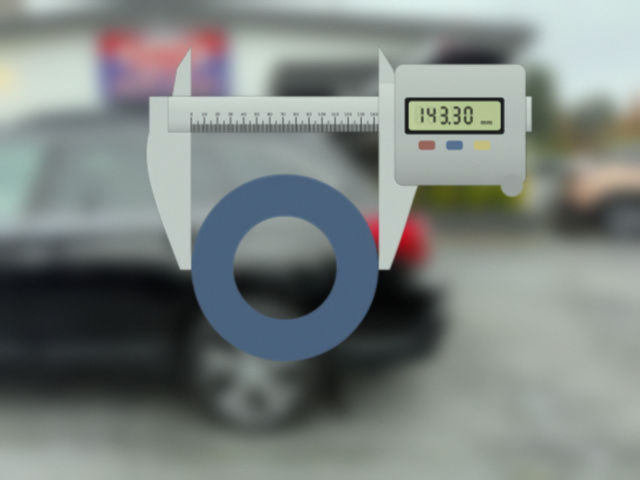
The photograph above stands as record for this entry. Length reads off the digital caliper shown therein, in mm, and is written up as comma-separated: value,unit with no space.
143.30,mm
